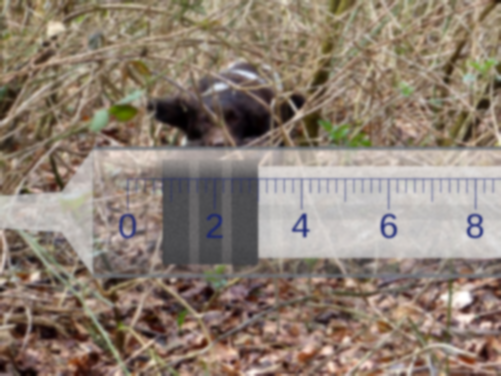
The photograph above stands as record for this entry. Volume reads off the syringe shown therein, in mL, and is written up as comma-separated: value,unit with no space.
0.8,mL
